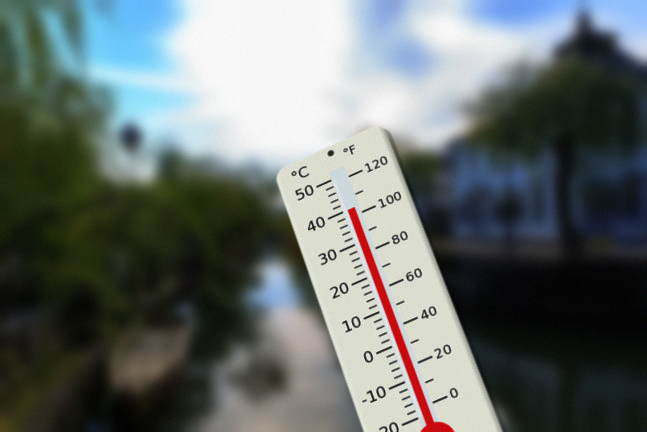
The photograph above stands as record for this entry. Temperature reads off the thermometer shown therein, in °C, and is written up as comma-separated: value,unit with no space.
40,°C
